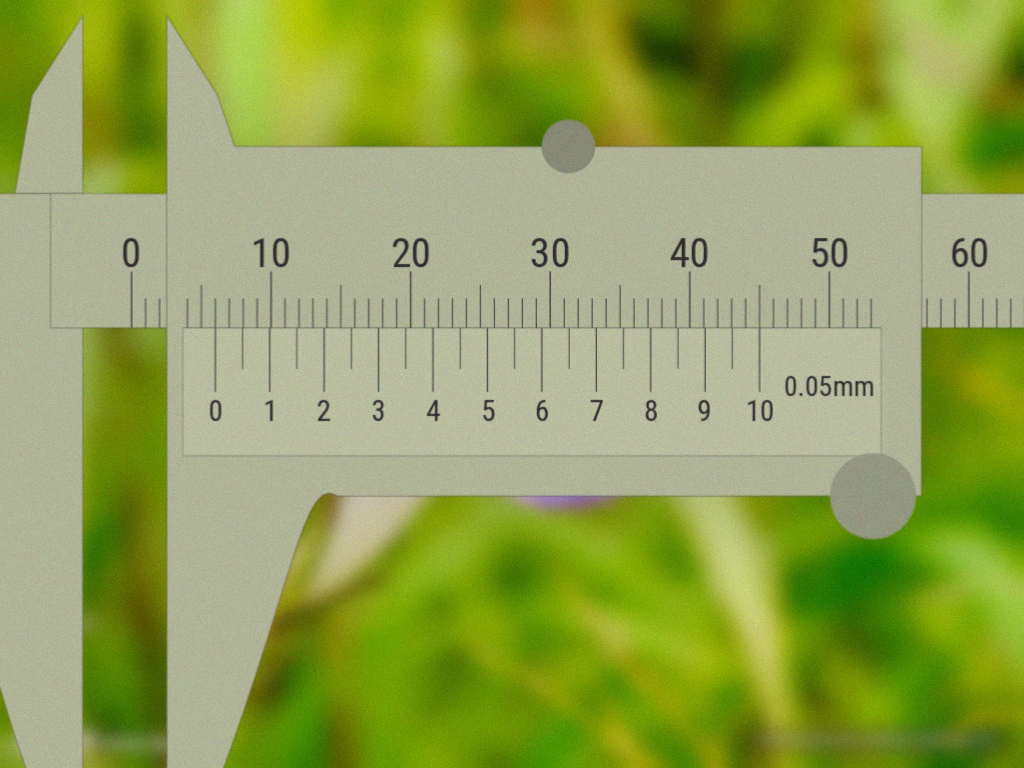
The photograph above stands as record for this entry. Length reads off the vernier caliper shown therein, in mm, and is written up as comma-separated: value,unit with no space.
6.0,mm
